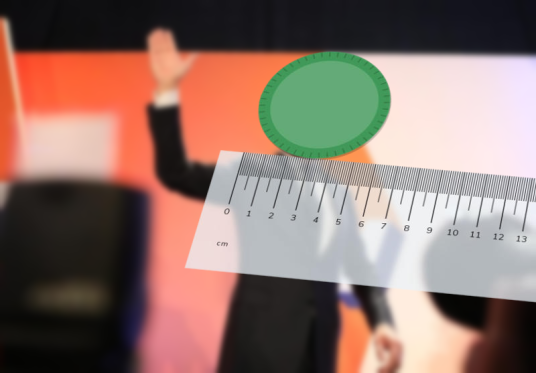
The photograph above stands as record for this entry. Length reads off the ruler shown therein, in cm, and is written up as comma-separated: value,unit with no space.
6,cm
